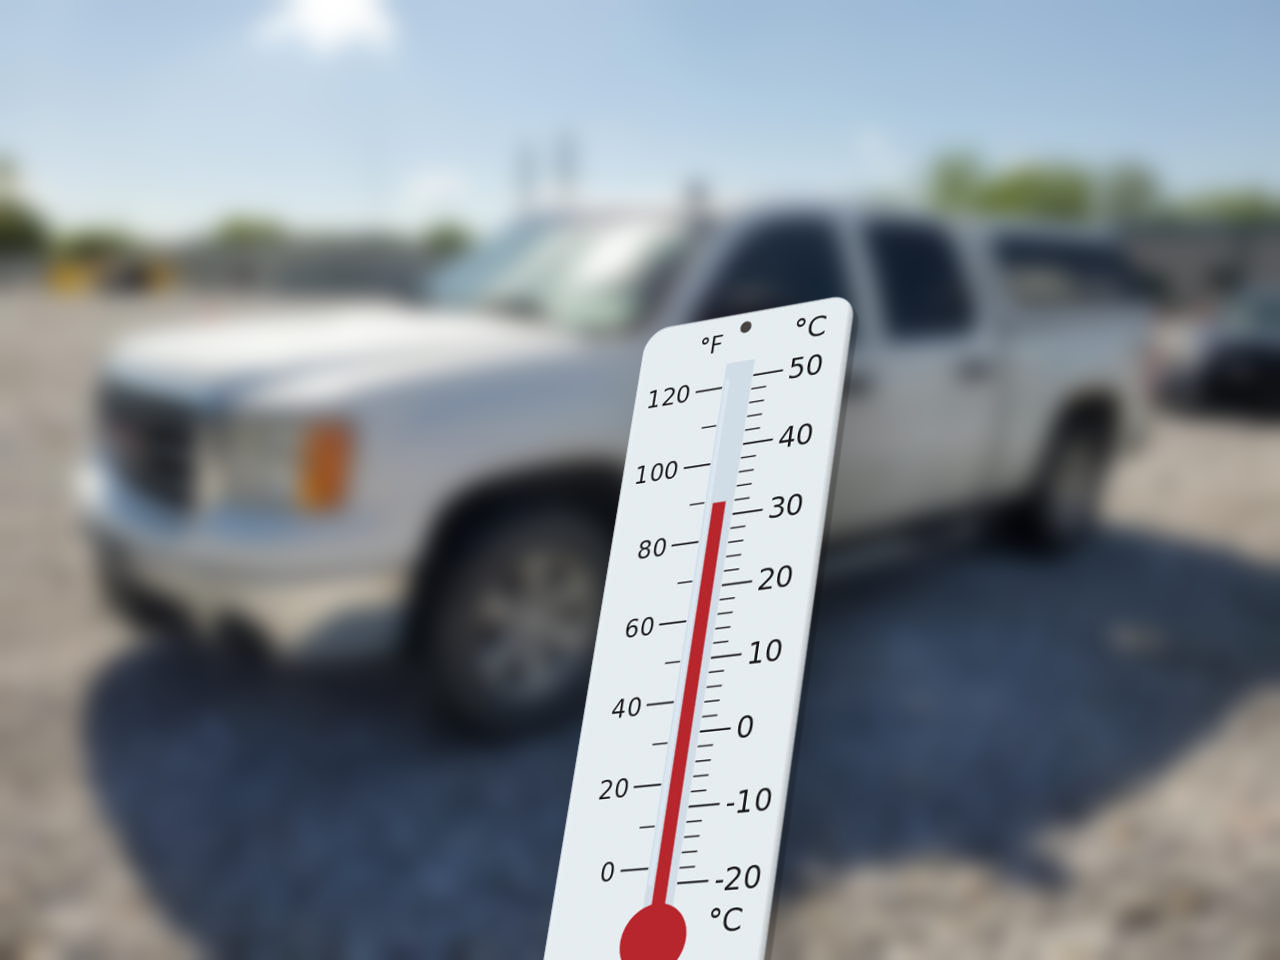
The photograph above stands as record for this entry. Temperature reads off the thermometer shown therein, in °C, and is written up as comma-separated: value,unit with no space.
32,°C
